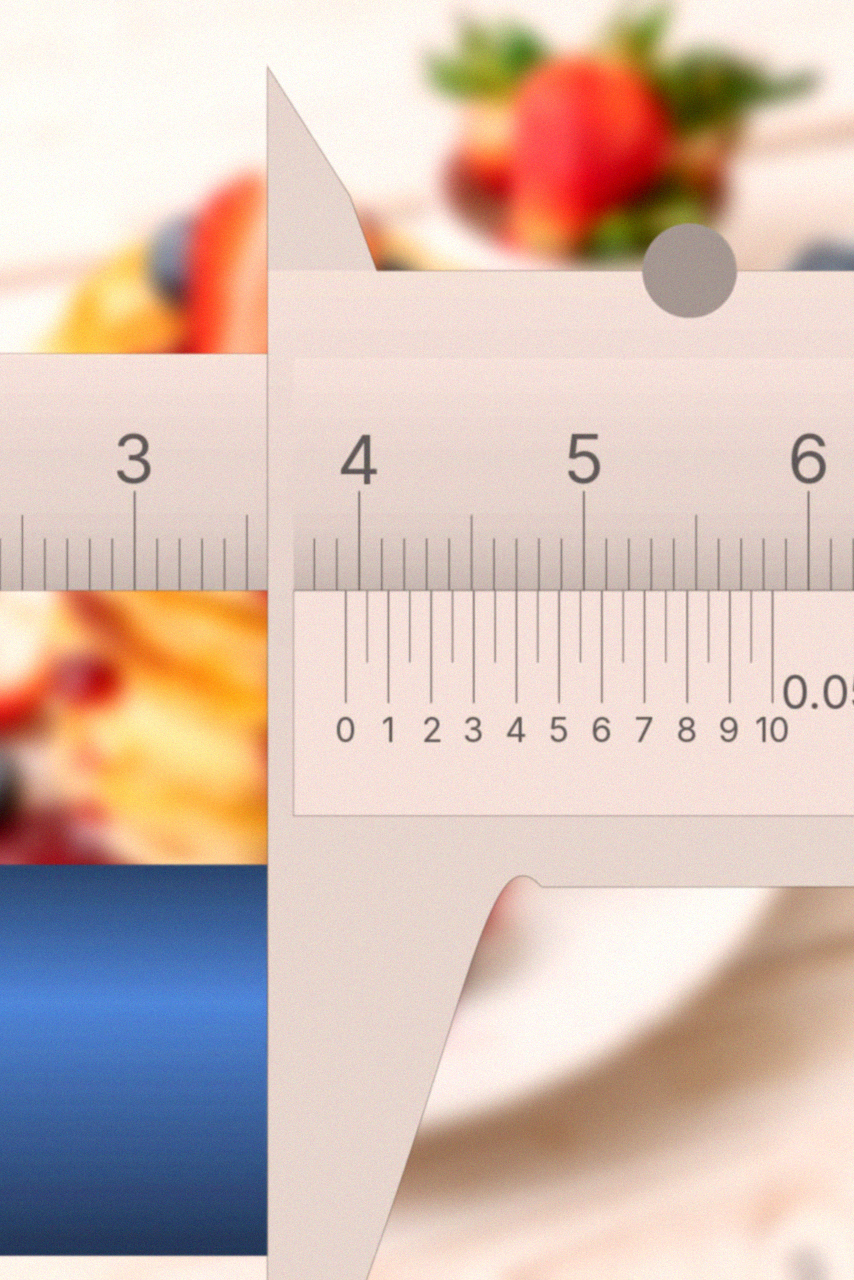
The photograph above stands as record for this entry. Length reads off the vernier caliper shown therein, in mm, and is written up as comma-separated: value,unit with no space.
39.4,mm
